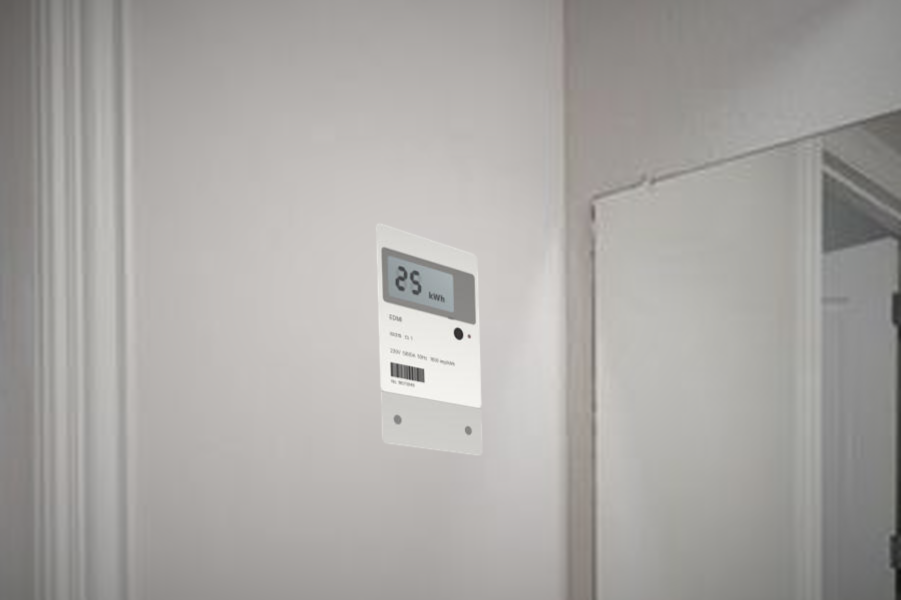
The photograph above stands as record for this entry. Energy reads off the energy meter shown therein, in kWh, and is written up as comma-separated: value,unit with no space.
25,kWh
